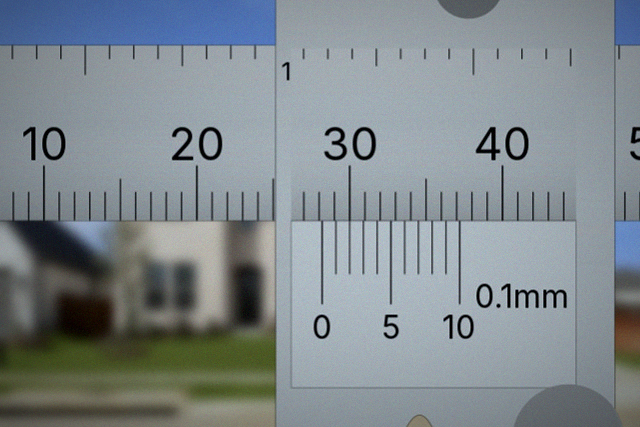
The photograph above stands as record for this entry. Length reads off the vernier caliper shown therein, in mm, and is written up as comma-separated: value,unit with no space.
28.2,mm
